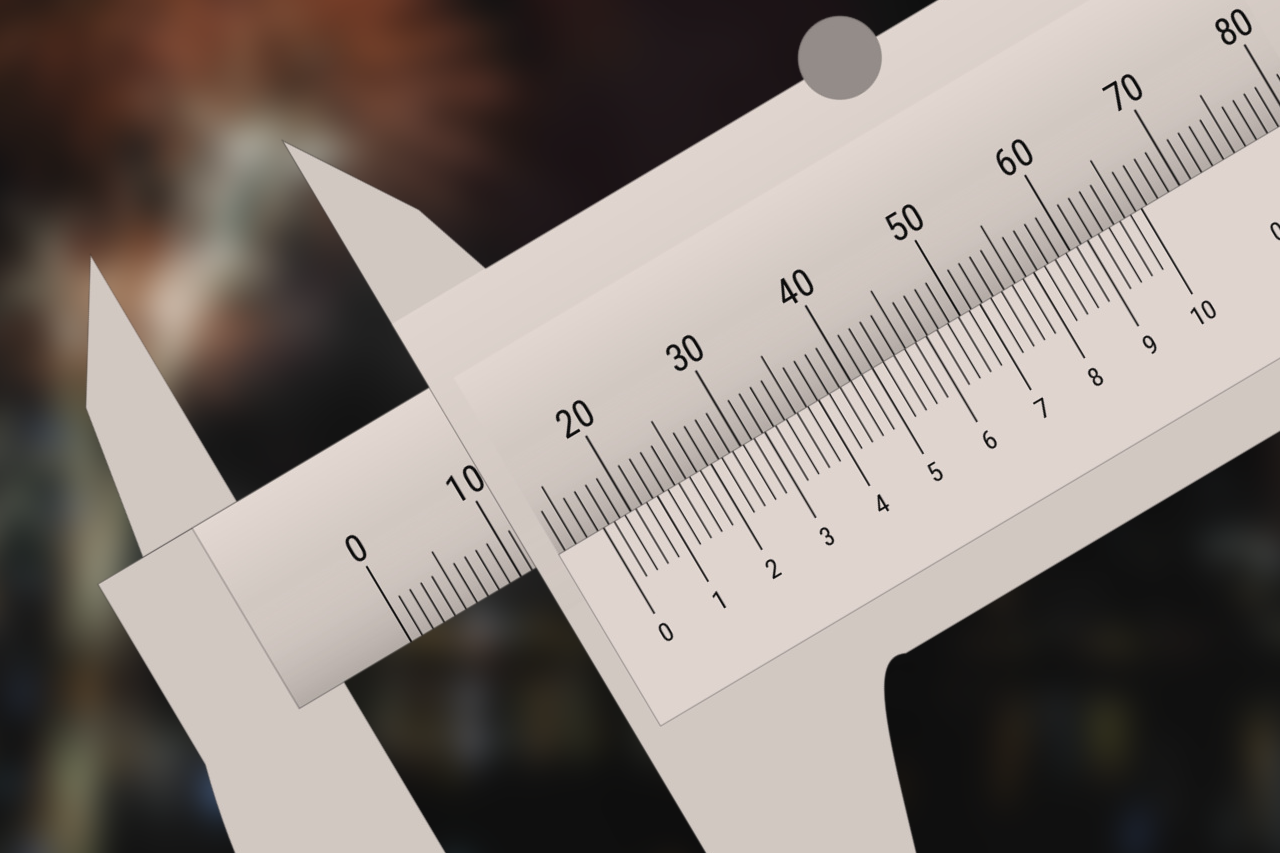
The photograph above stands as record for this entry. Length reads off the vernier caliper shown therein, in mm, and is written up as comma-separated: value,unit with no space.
17.5,mm
